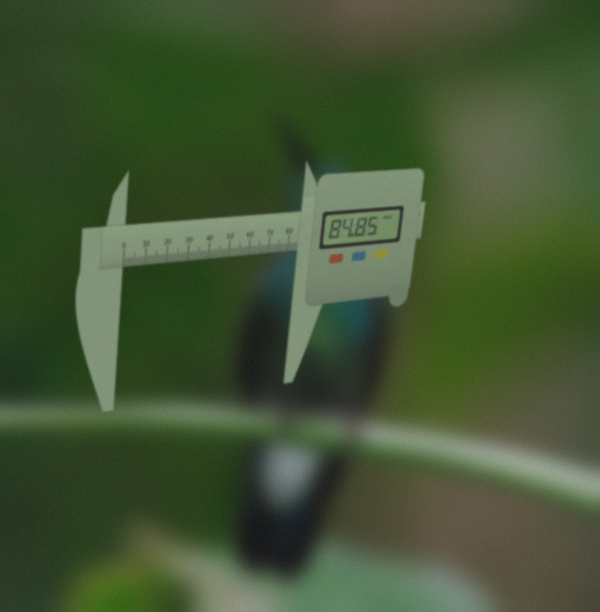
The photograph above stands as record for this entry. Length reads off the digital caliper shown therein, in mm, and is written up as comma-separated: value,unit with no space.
84.85,mm
